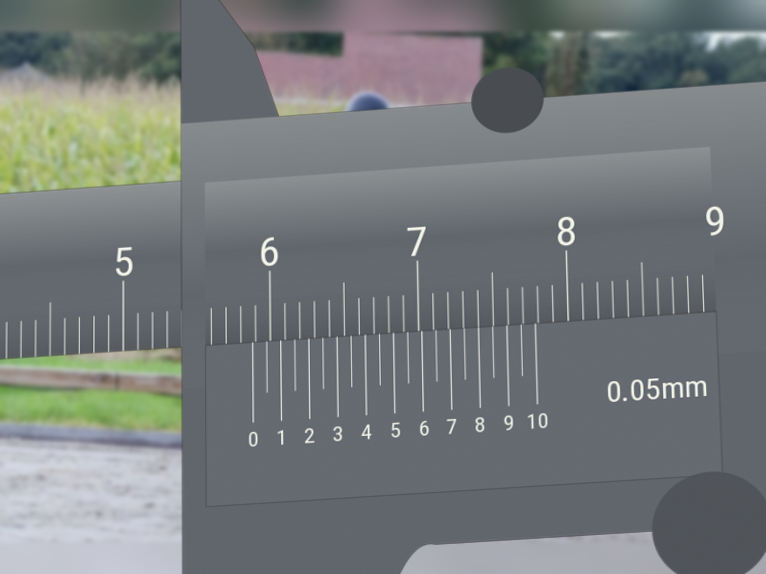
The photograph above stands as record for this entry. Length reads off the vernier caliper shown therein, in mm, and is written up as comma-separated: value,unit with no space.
58.8,mm
